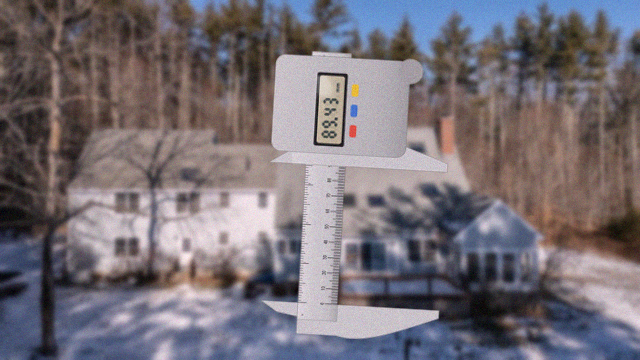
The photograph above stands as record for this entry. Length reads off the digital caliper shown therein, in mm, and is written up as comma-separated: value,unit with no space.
89.43,mm
